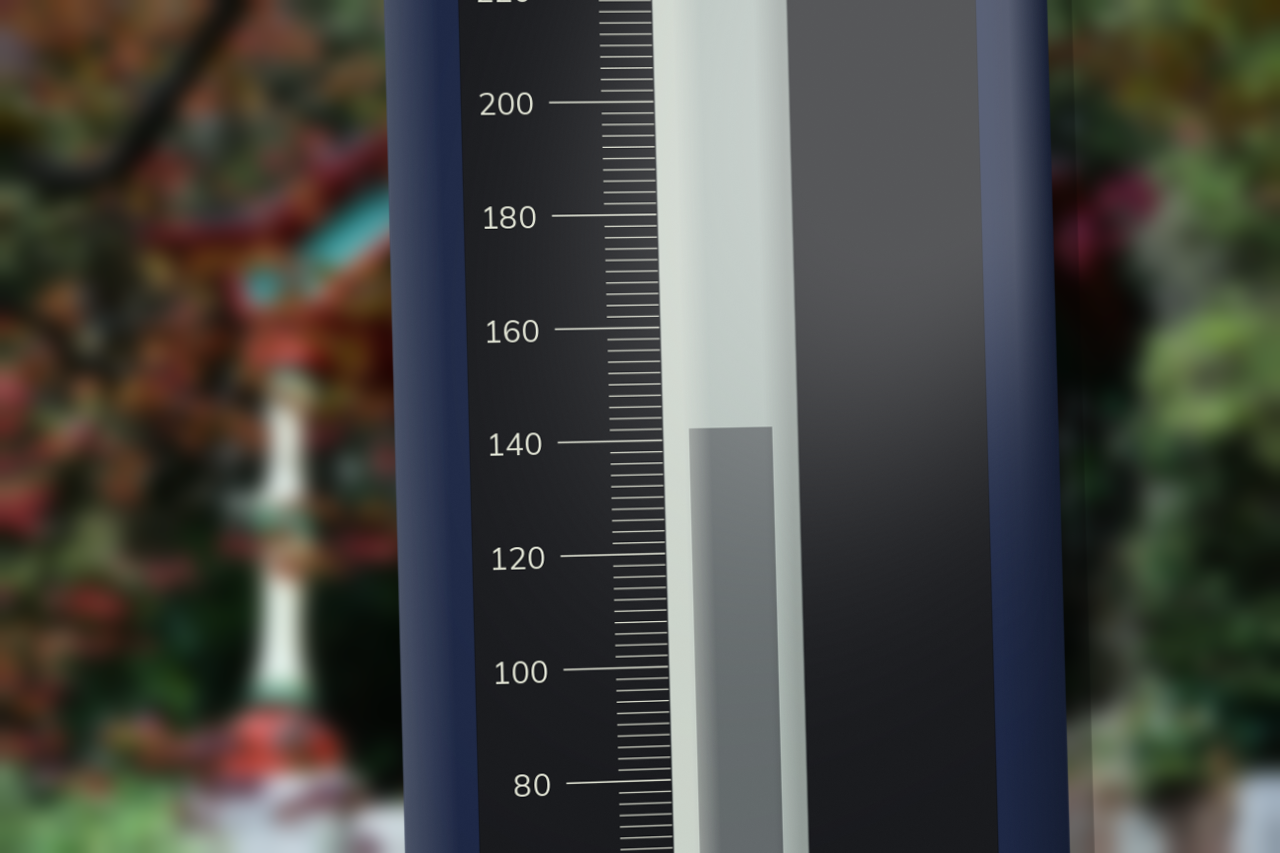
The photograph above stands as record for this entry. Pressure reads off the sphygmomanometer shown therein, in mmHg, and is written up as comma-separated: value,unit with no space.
142,mmHg
